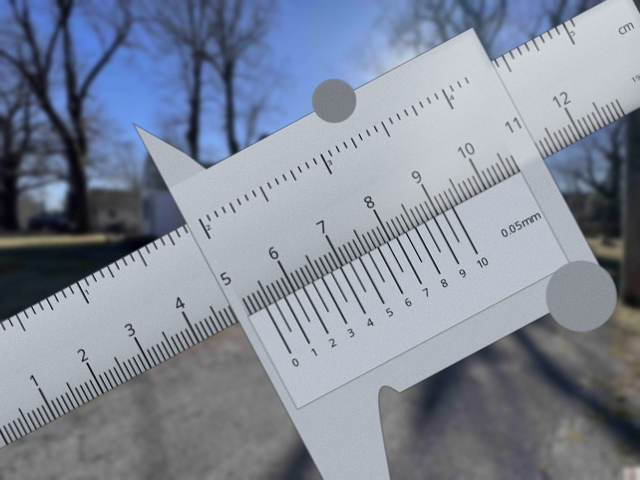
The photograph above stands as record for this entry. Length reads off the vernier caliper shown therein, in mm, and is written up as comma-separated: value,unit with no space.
54.0,mm
